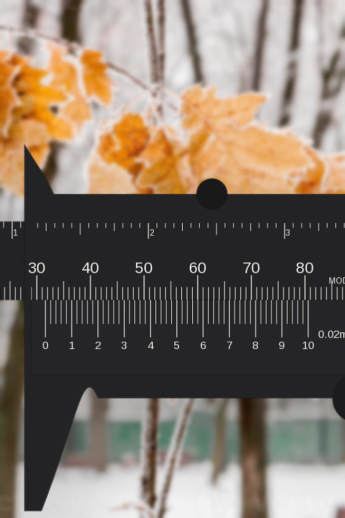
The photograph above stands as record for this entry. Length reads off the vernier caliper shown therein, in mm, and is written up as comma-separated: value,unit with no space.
31.6,mm
